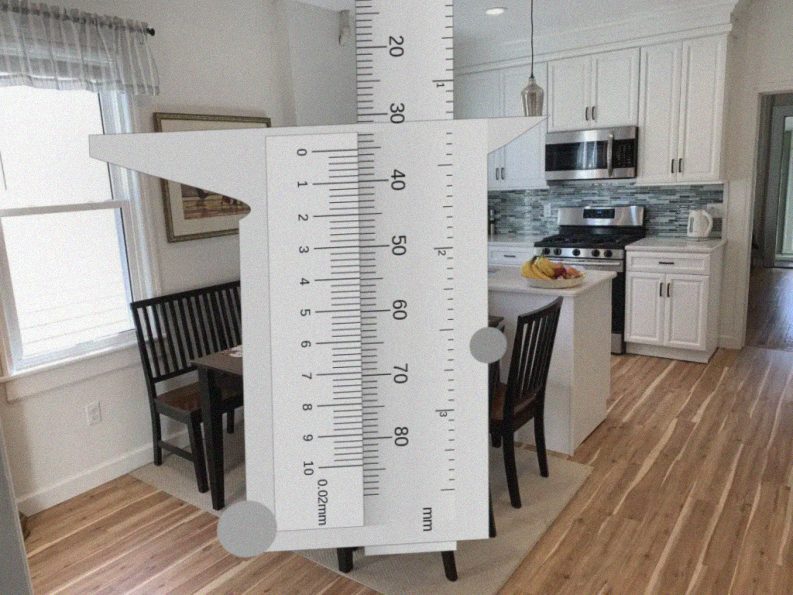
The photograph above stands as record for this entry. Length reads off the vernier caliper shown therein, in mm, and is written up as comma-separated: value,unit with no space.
35.2,mm
